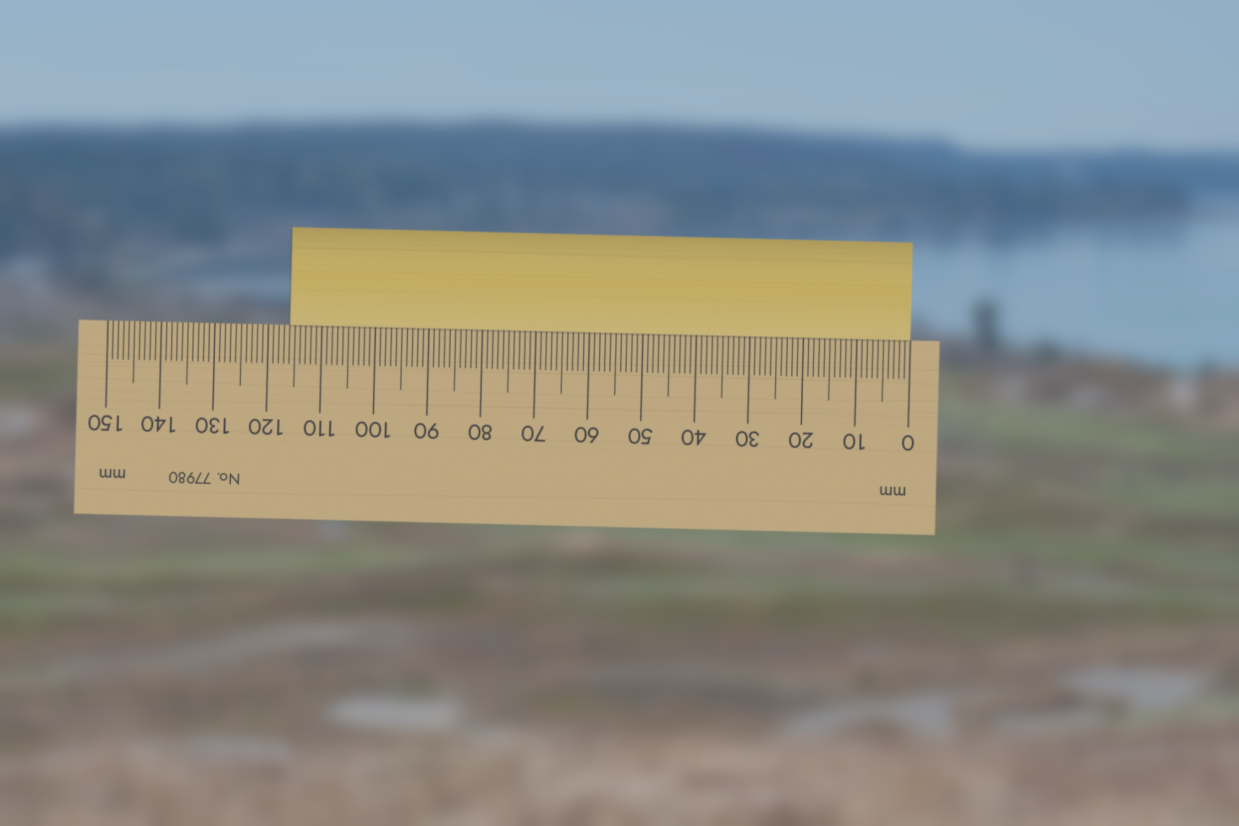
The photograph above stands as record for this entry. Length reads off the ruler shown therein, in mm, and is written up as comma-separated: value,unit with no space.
116,mm
